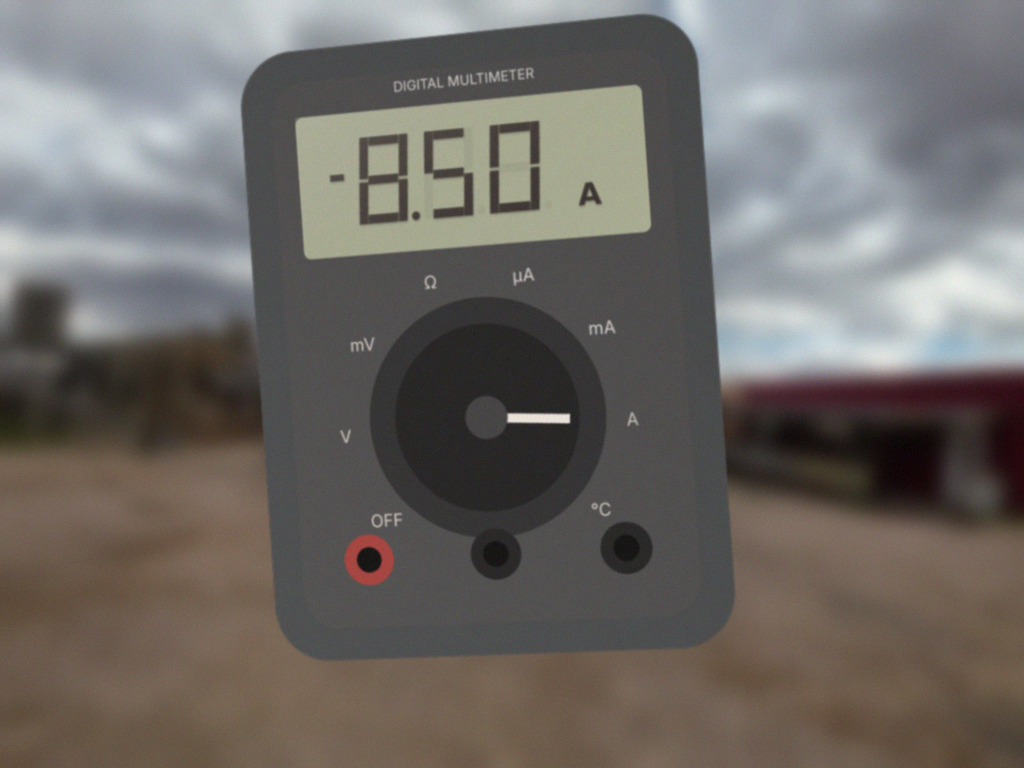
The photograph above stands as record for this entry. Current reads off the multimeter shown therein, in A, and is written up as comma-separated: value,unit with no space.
-8.50,A
